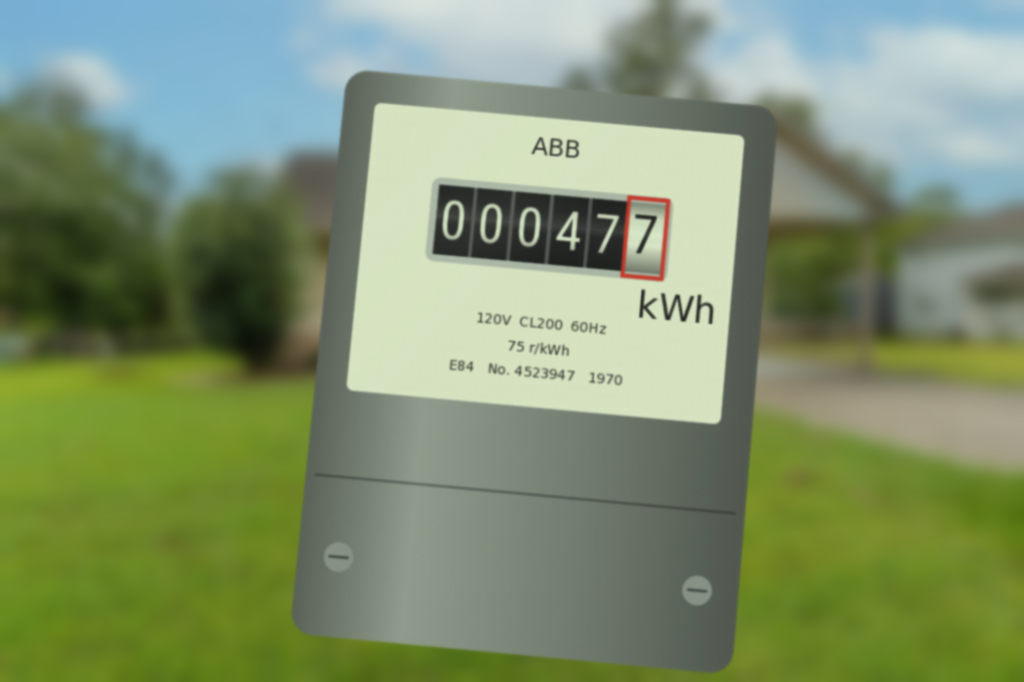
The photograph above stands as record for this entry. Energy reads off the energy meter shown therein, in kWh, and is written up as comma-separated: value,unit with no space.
47.7,kWh
